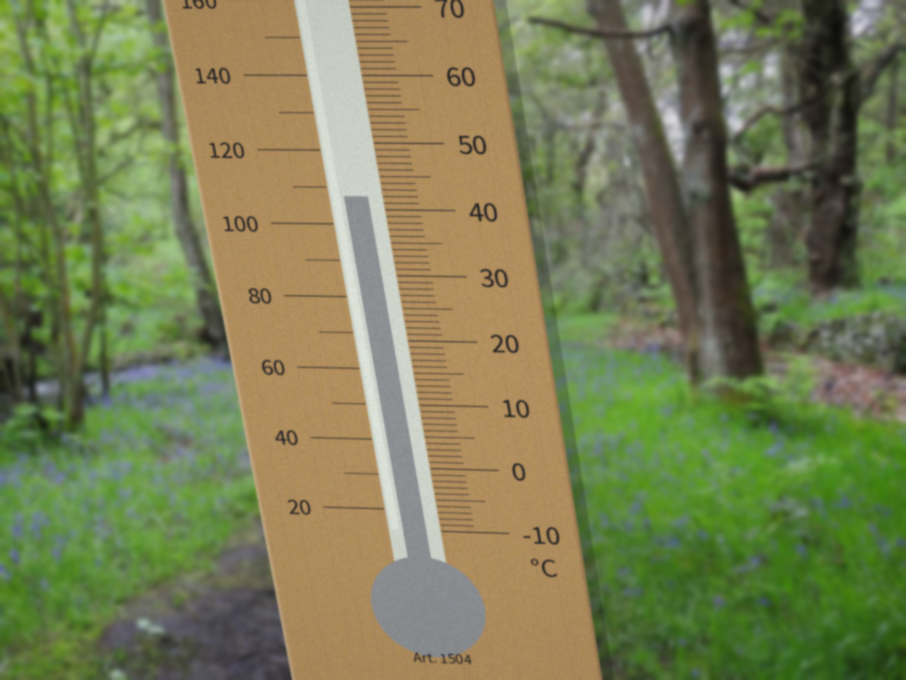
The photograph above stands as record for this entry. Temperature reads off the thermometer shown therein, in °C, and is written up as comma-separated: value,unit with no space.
42,°C
